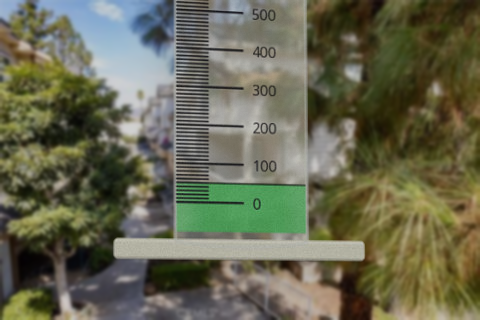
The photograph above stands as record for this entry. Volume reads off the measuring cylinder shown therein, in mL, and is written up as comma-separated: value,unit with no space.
50,mL
